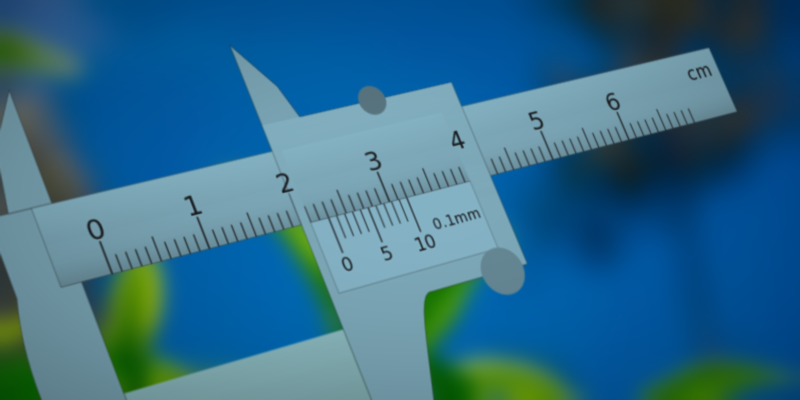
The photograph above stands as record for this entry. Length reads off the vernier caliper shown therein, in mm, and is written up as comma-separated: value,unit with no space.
23.0,mm
